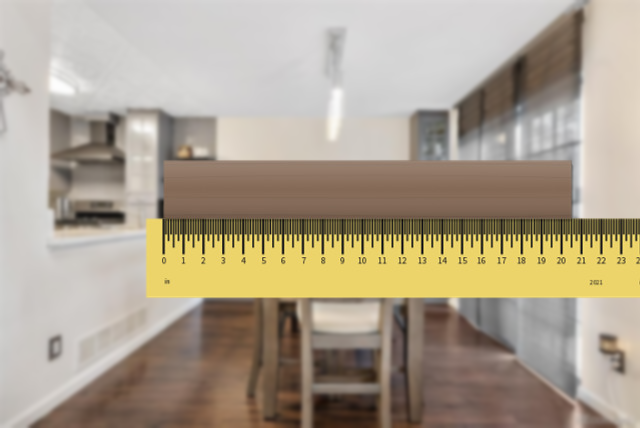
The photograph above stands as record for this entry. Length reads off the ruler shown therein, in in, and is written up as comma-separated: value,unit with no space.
20.5,in
